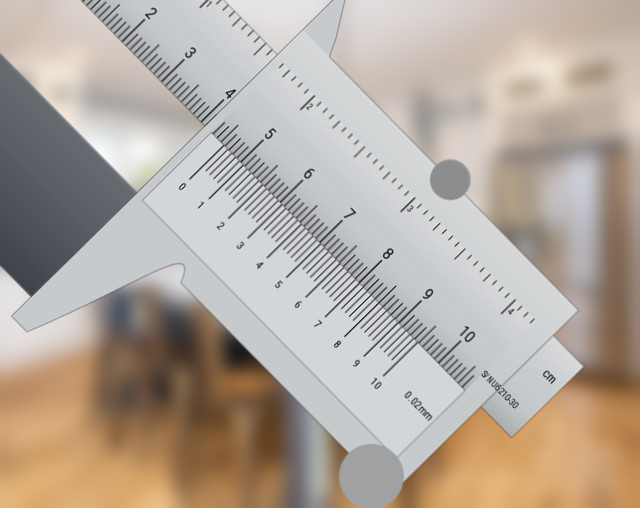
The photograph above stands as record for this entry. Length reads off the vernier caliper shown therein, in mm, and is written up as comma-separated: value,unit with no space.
45.8,mm
